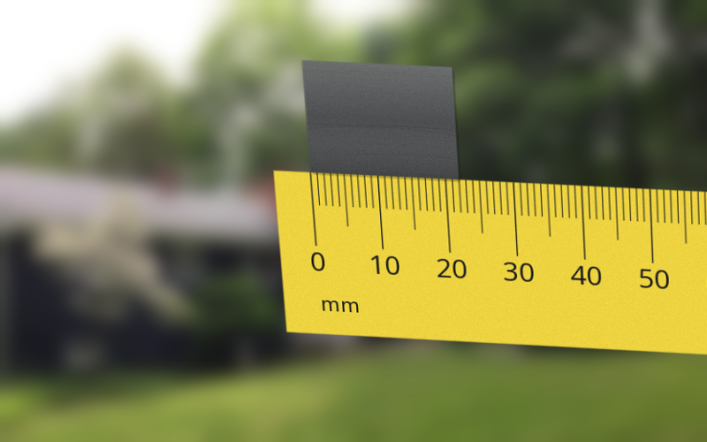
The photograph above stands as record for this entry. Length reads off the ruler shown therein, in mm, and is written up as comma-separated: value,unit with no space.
22,mm
